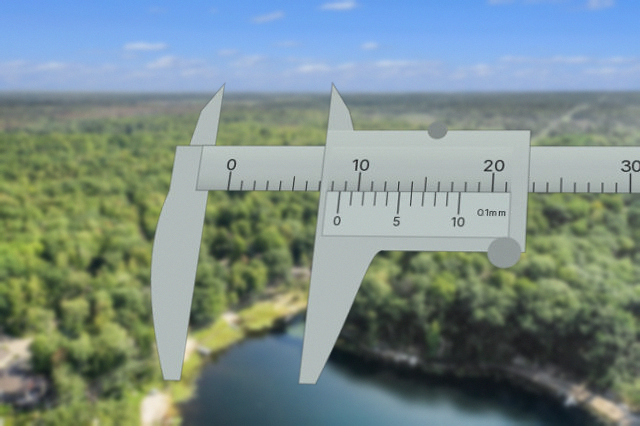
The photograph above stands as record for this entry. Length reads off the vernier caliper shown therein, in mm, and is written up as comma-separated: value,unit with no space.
8.6,mm
